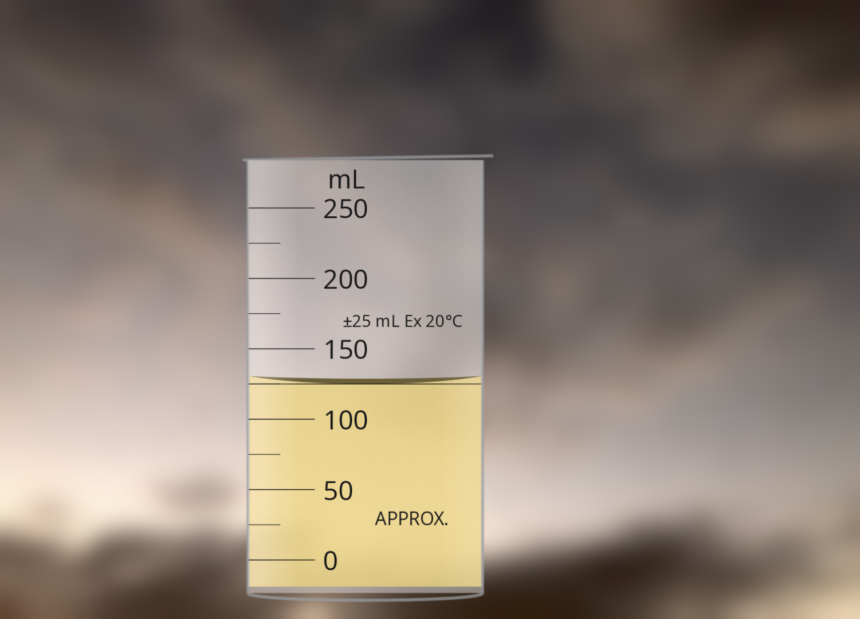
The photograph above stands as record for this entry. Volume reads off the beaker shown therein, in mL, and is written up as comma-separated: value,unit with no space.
125,mL
